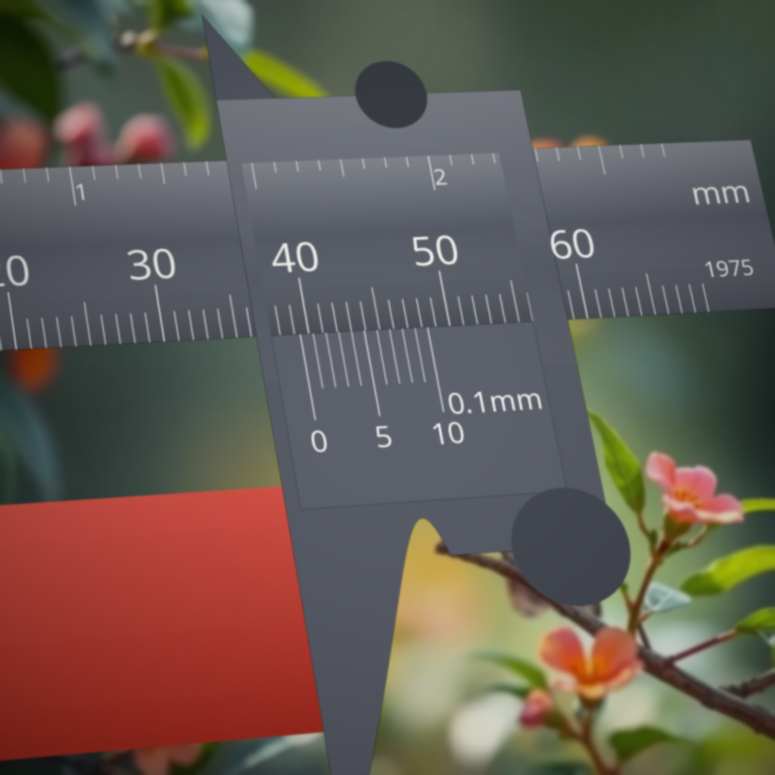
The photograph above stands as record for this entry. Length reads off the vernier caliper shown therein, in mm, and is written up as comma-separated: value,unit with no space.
39.4,mm
